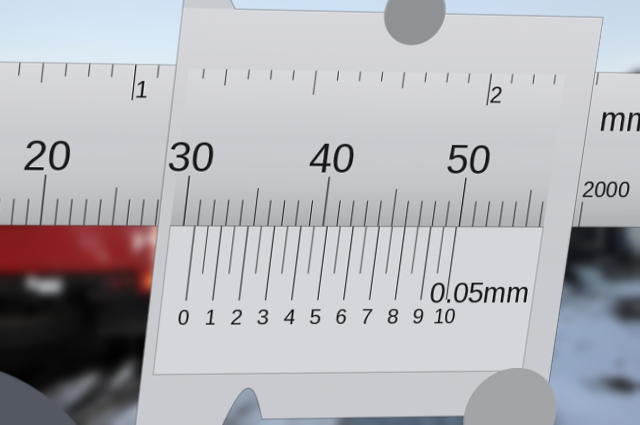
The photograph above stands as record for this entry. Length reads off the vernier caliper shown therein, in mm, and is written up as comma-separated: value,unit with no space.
30.8,mm
